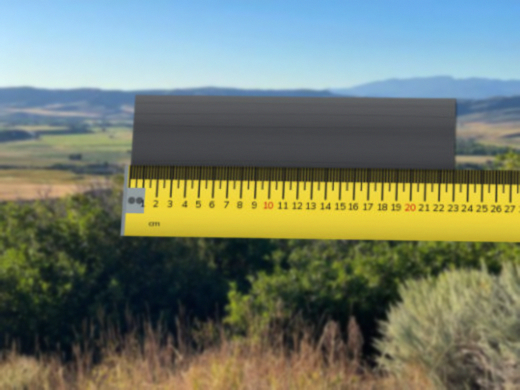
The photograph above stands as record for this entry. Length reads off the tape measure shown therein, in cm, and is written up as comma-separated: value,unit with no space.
23,cm
